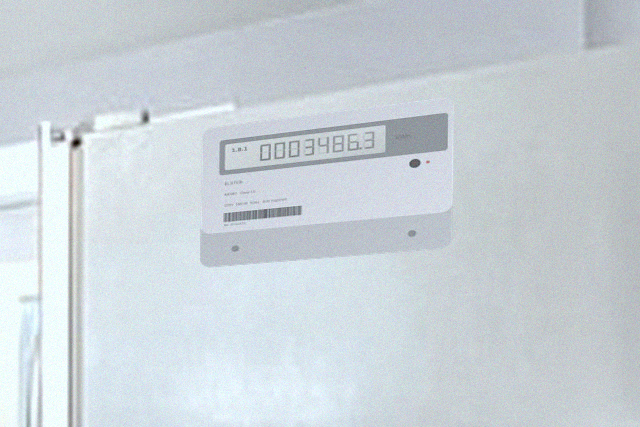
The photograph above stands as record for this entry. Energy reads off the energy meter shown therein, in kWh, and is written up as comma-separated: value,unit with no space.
3486.3,kWh
